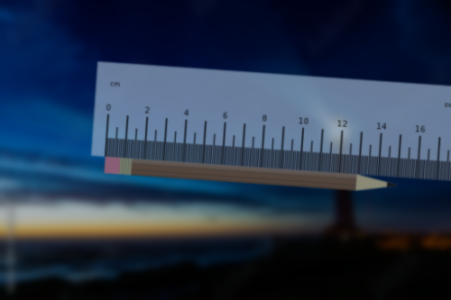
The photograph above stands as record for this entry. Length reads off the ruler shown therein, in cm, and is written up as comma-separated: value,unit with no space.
15,cm
